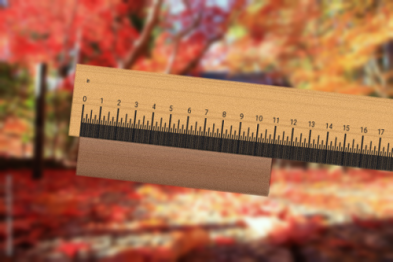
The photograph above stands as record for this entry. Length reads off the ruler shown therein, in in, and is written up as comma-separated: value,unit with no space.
11,in
